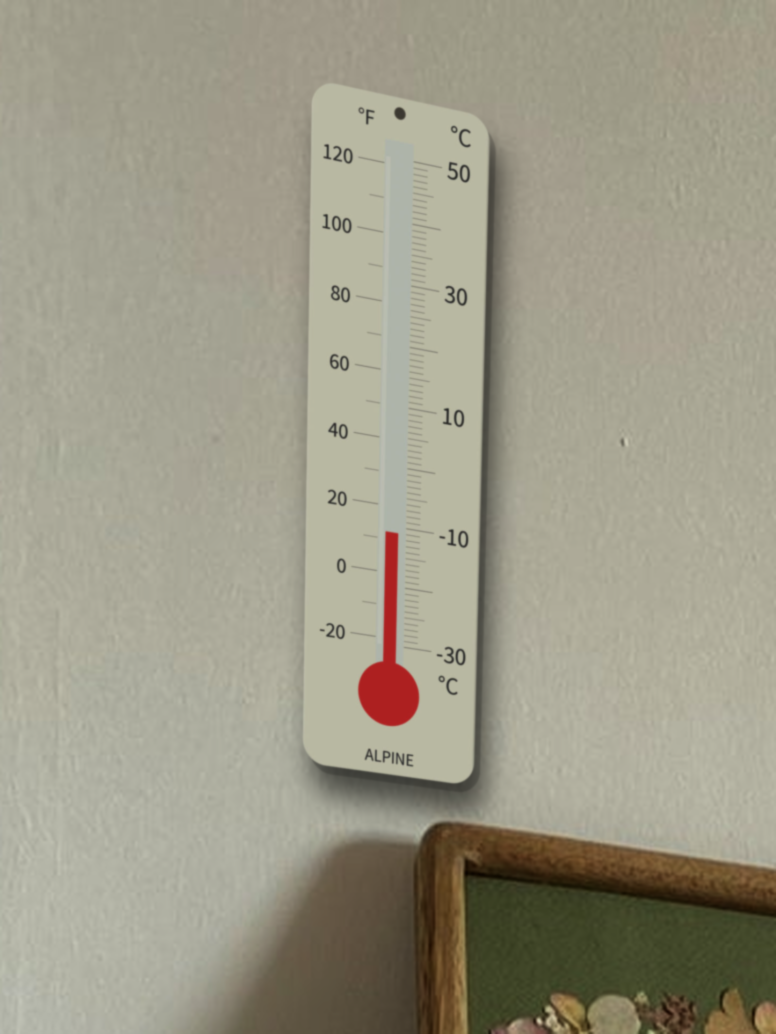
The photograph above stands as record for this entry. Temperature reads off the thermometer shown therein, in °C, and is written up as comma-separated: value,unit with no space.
-11,°C
